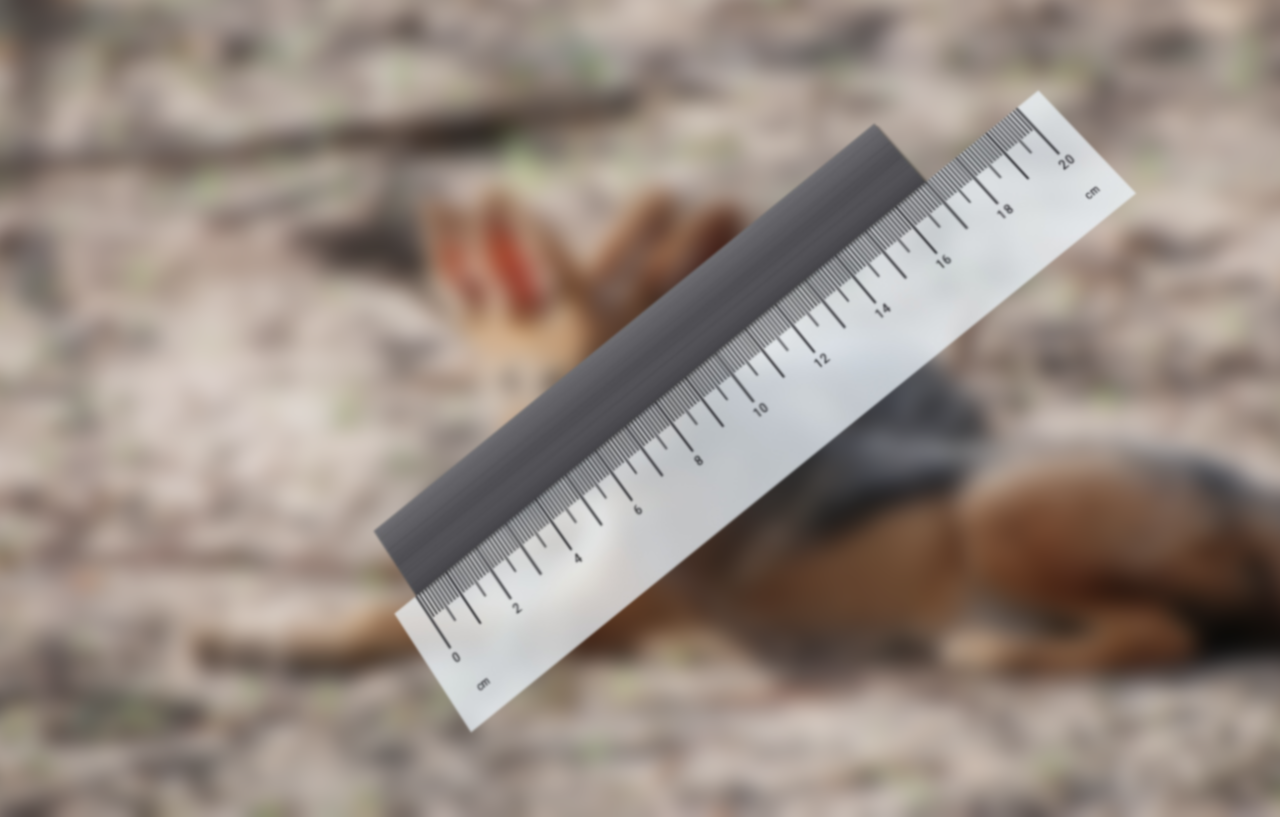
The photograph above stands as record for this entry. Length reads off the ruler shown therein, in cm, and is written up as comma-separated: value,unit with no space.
17,cm
